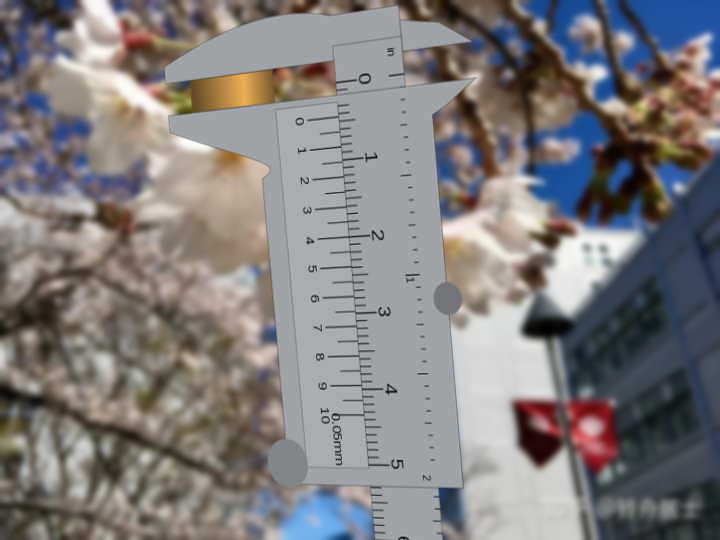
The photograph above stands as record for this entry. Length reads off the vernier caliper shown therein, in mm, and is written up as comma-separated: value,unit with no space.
4.4,mm
